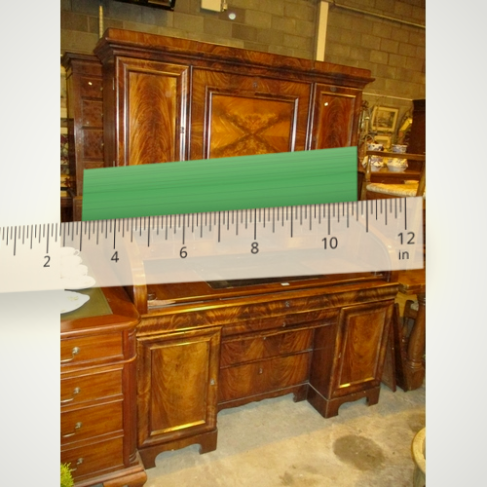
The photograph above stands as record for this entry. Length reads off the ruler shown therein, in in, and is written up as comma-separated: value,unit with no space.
7.75,in
